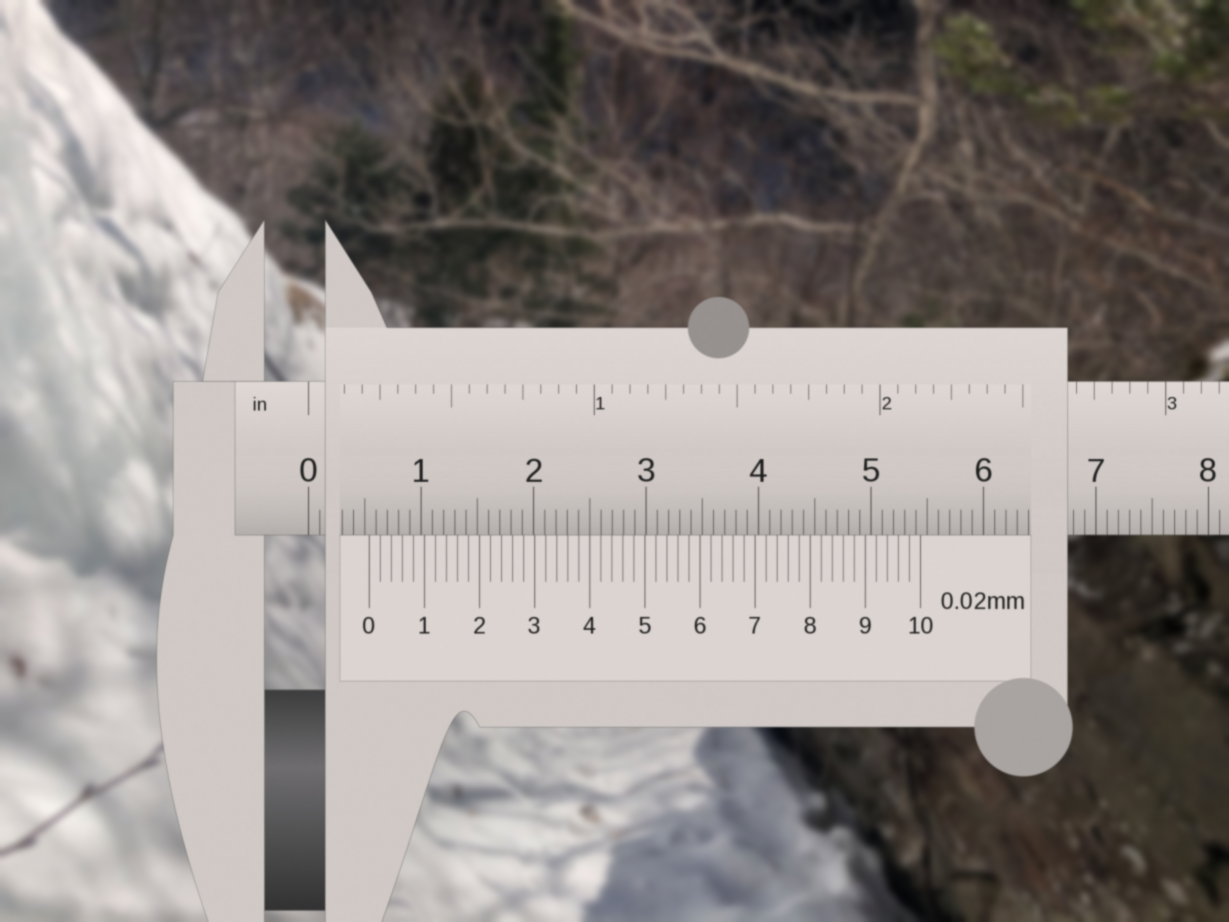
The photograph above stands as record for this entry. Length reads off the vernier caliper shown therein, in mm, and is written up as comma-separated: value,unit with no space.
5.4,mm
